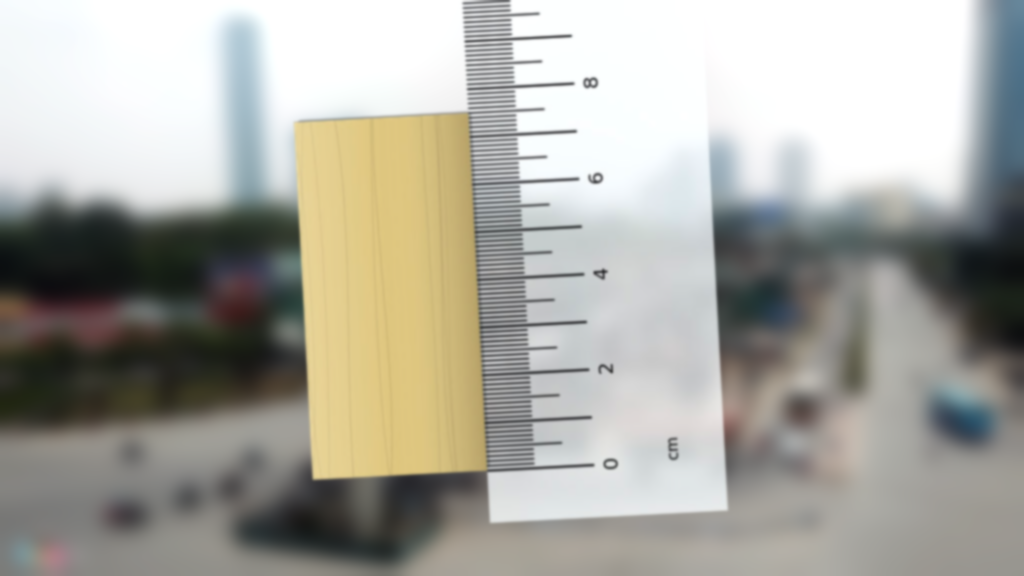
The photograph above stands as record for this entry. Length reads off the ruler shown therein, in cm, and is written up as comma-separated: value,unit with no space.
7.5,cm
